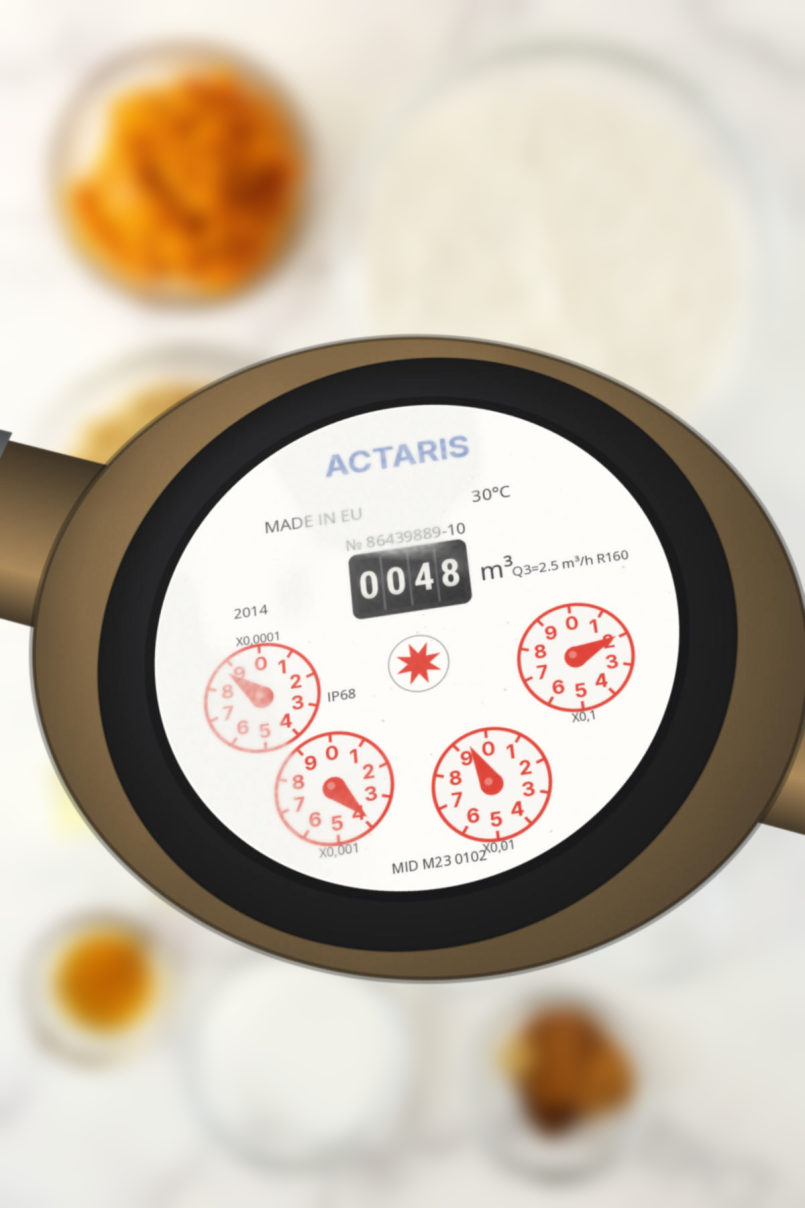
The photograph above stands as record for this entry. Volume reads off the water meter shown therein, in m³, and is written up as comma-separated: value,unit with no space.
48.1938,m³
